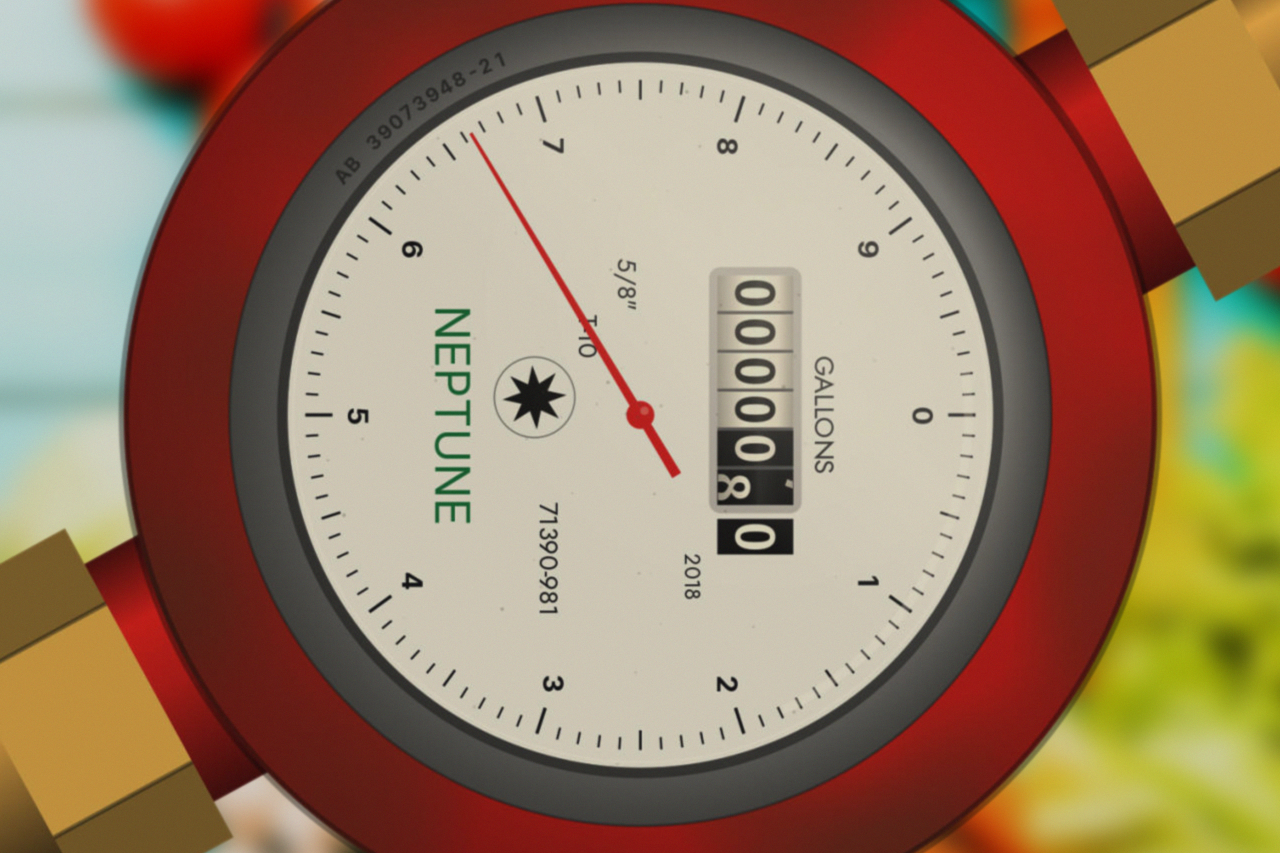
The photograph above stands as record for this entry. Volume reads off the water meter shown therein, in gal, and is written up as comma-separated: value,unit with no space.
76.6,gal
